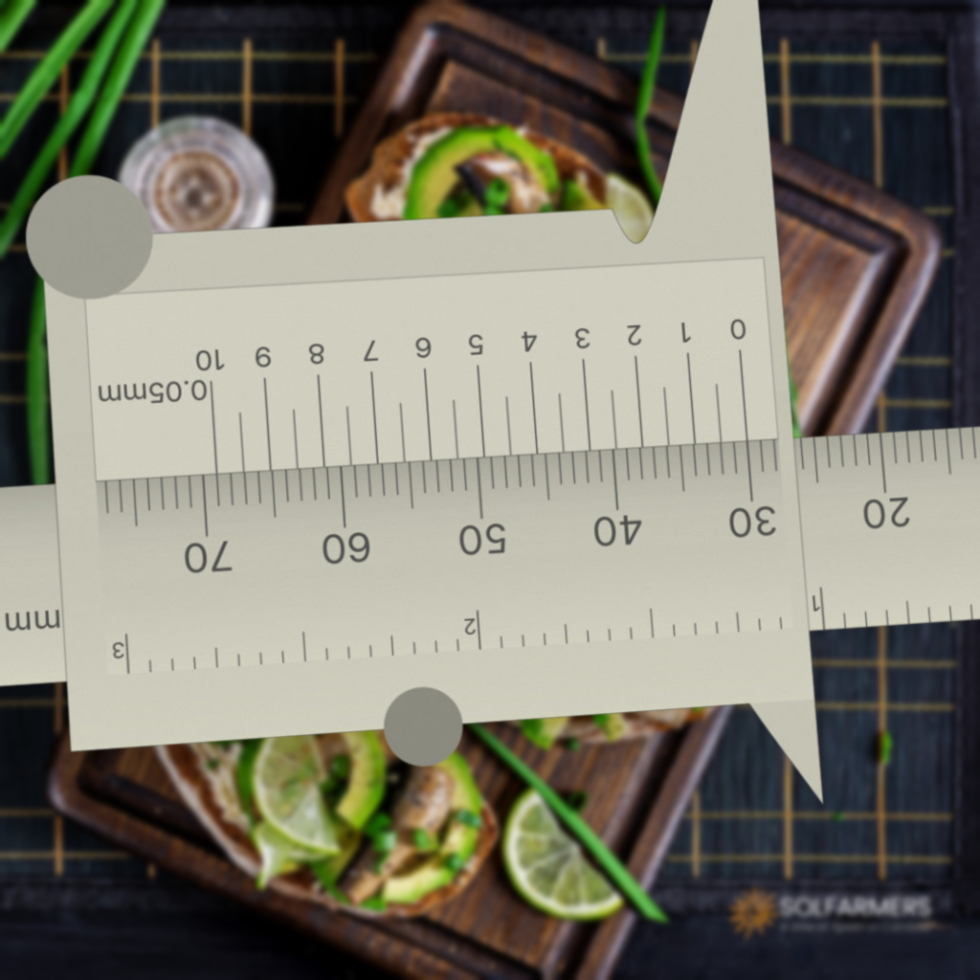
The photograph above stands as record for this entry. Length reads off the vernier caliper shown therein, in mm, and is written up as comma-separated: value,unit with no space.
30.0,mm
